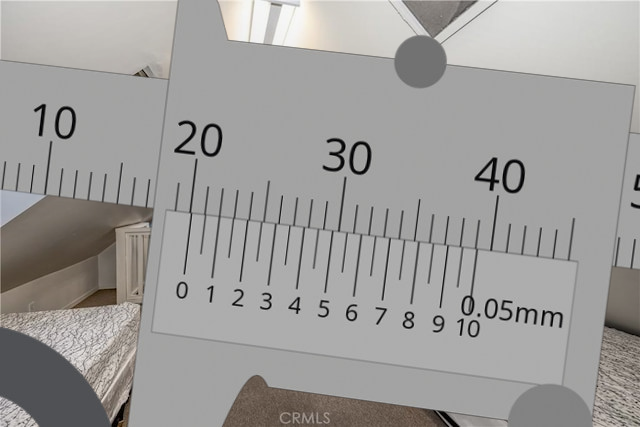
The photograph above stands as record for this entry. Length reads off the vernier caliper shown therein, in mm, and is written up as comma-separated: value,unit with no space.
20.1,mm
